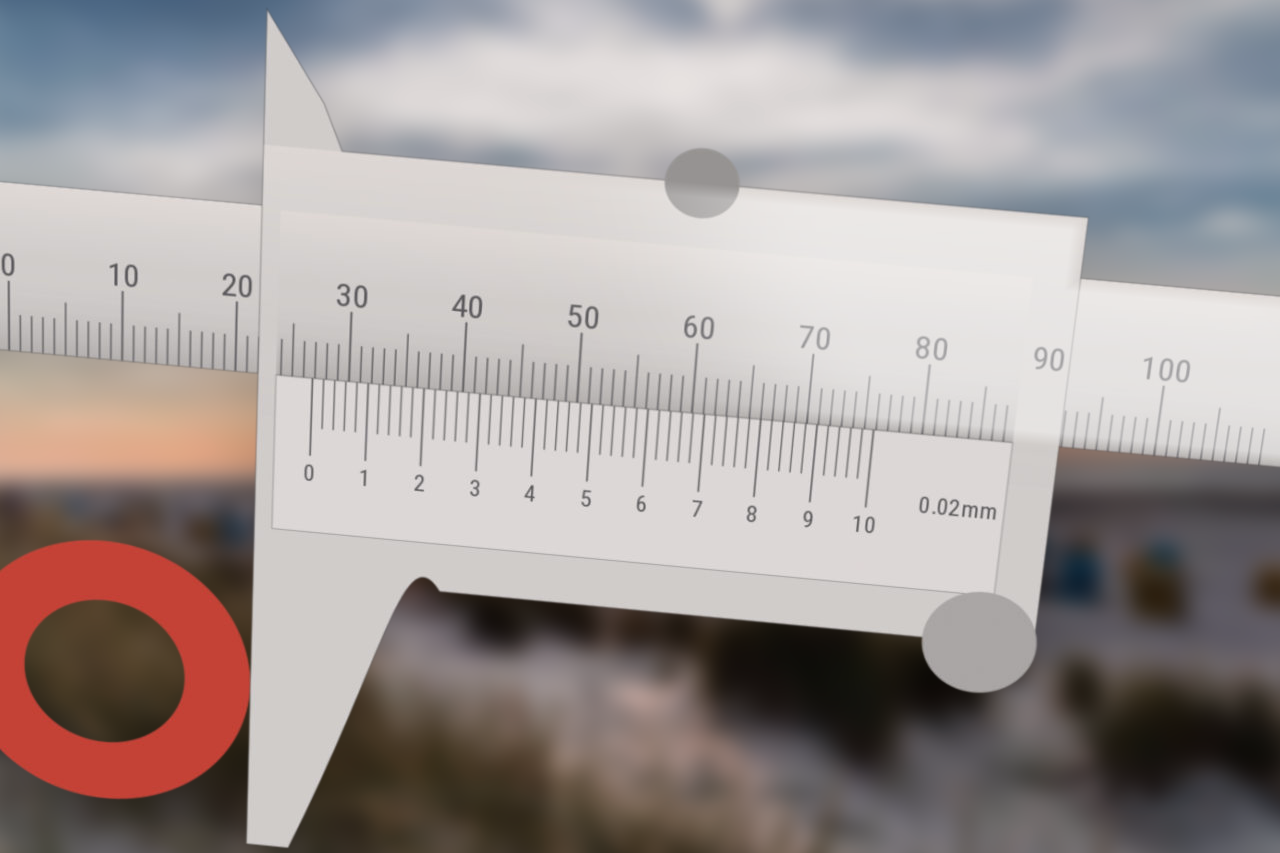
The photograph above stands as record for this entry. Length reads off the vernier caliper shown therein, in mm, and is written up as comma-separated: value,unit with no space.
26.8,mm
